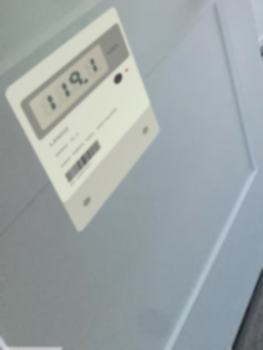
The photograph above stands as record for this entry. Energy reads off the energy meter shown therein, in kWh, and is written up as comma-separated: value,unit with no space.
119.1,kWh
